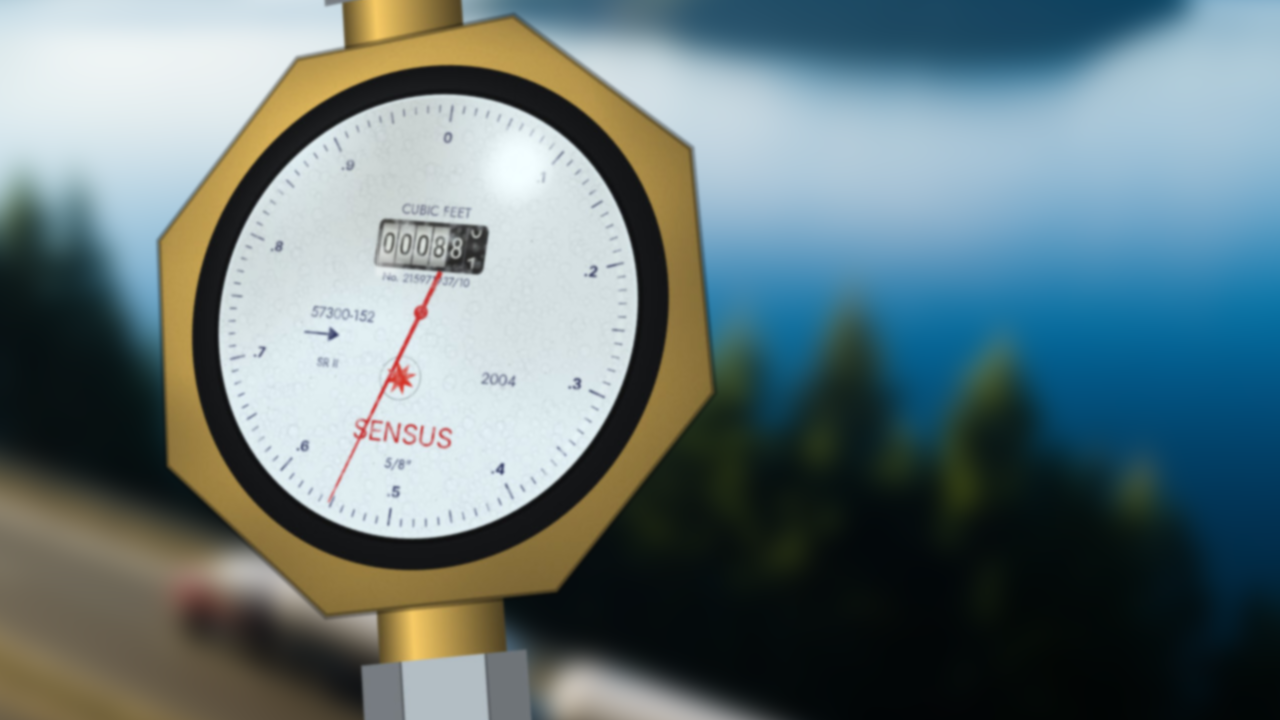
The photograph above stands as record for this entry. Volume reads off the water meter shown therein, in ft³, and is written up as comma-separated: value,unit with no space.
880.55,ft³
